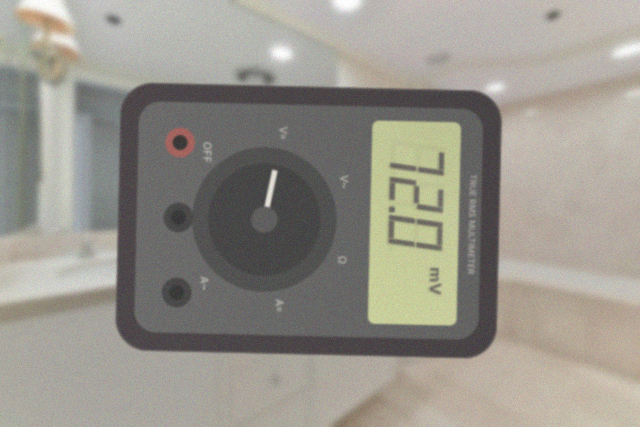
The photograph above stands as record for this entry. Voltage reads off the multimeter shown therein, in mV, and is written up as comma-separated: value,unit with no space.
72.0,mV
